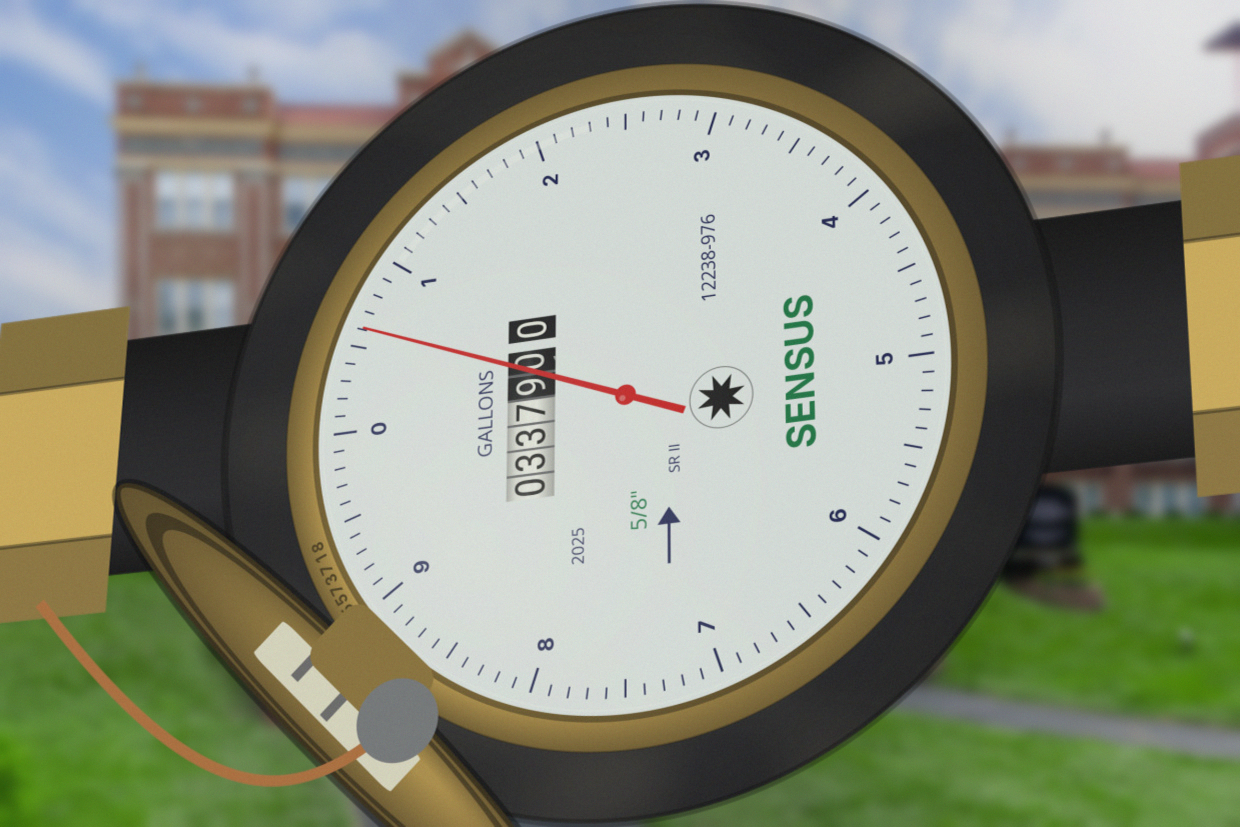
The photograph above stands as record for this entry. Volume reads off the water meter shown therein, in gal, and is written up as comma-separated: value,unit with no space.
337900.6,gal
